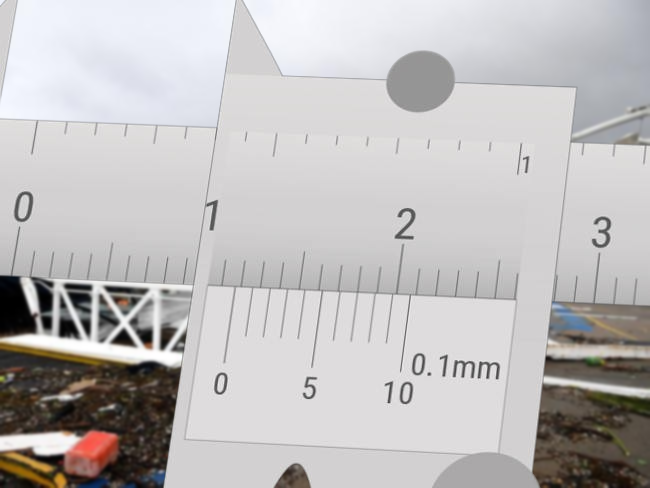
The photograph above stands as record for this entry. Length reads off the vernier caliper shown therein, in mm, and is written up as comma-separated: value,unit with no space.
11.7,mm
